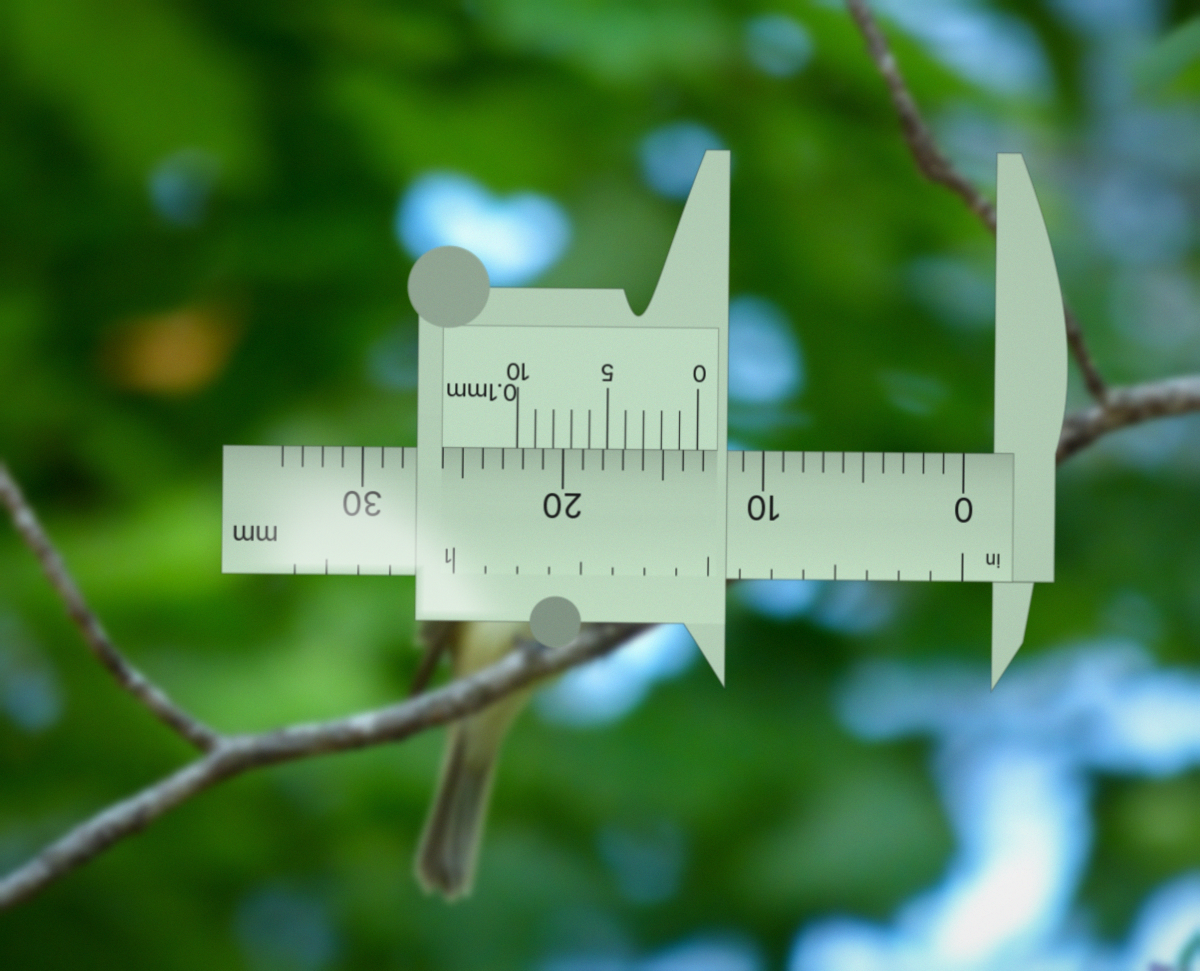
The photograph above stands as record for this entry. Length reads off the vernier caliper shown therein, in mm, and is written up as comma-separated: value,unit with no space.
13.3,mm
